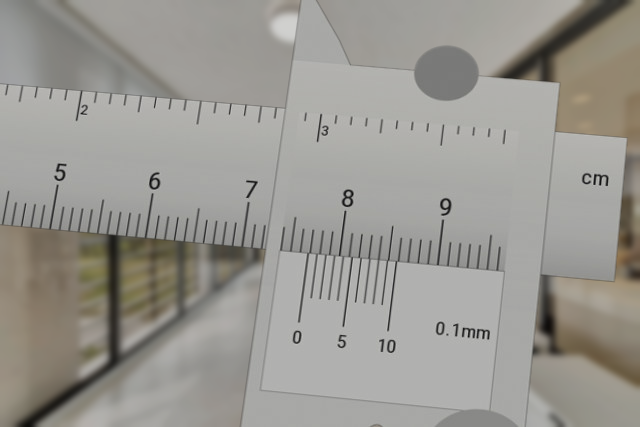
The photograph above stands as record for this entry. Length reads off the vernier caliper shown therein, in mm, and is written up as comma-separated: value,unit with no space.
76.8,mm
